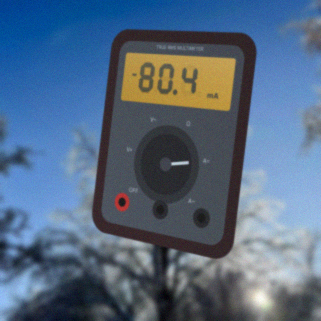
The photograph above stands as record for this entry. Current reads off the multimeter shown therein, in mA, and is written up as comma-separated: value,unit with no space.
-80.4,mA
